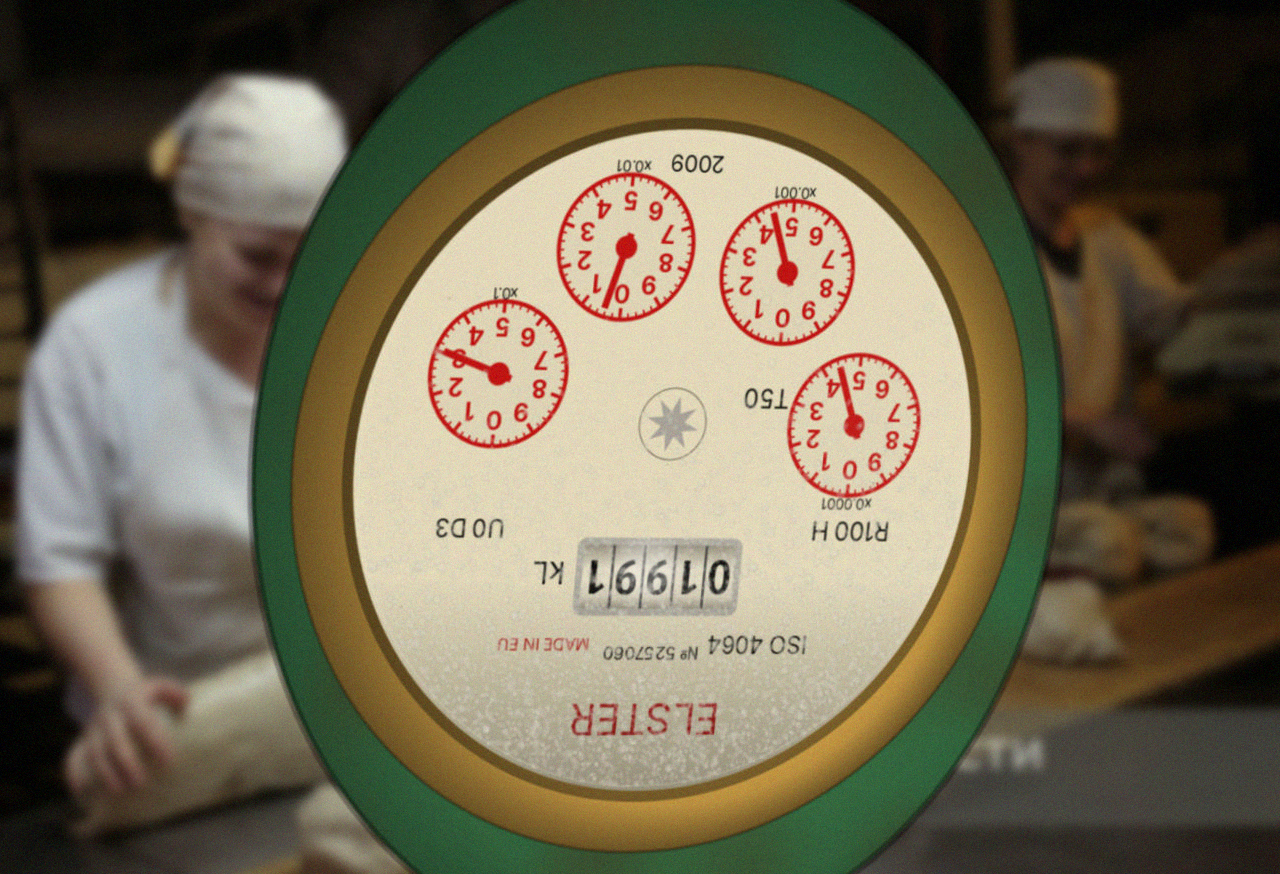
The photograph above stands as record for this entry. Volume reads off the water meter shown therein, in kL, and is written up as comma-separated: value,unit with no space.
1991.3044,kL
